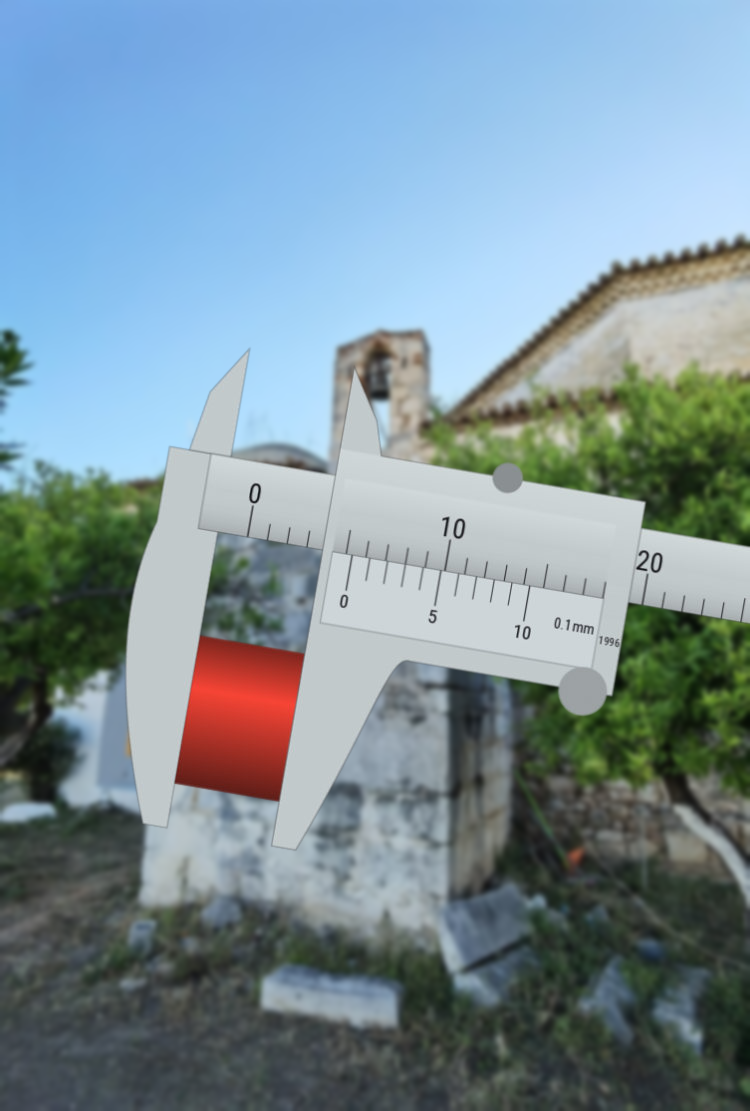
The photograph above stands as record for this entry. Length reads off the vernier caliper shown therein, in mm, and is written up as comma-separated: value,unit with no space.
5.3,mm
